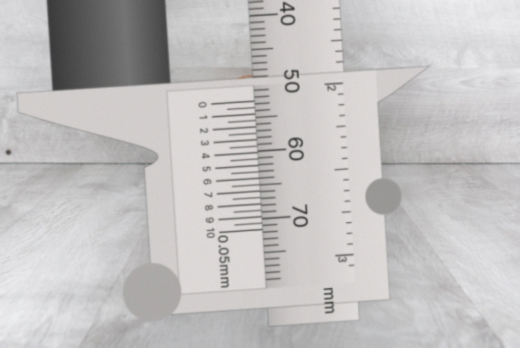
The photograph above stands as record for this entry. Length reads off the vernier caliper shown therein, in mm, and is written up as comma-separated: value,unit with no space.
52.6,mm
